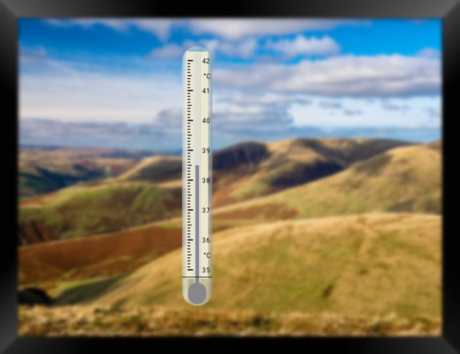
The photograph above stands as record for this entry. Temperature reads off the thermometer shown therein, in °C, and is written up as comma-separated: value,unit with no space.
38.5,°C
